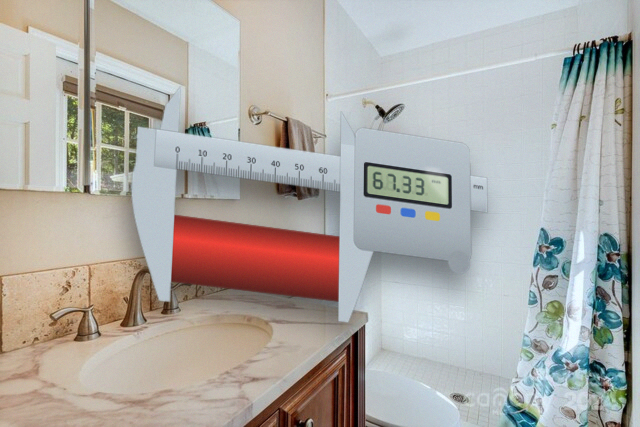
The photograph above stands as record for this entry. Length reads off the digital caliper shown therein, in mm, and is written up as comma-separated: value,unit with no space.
67.33,mm
